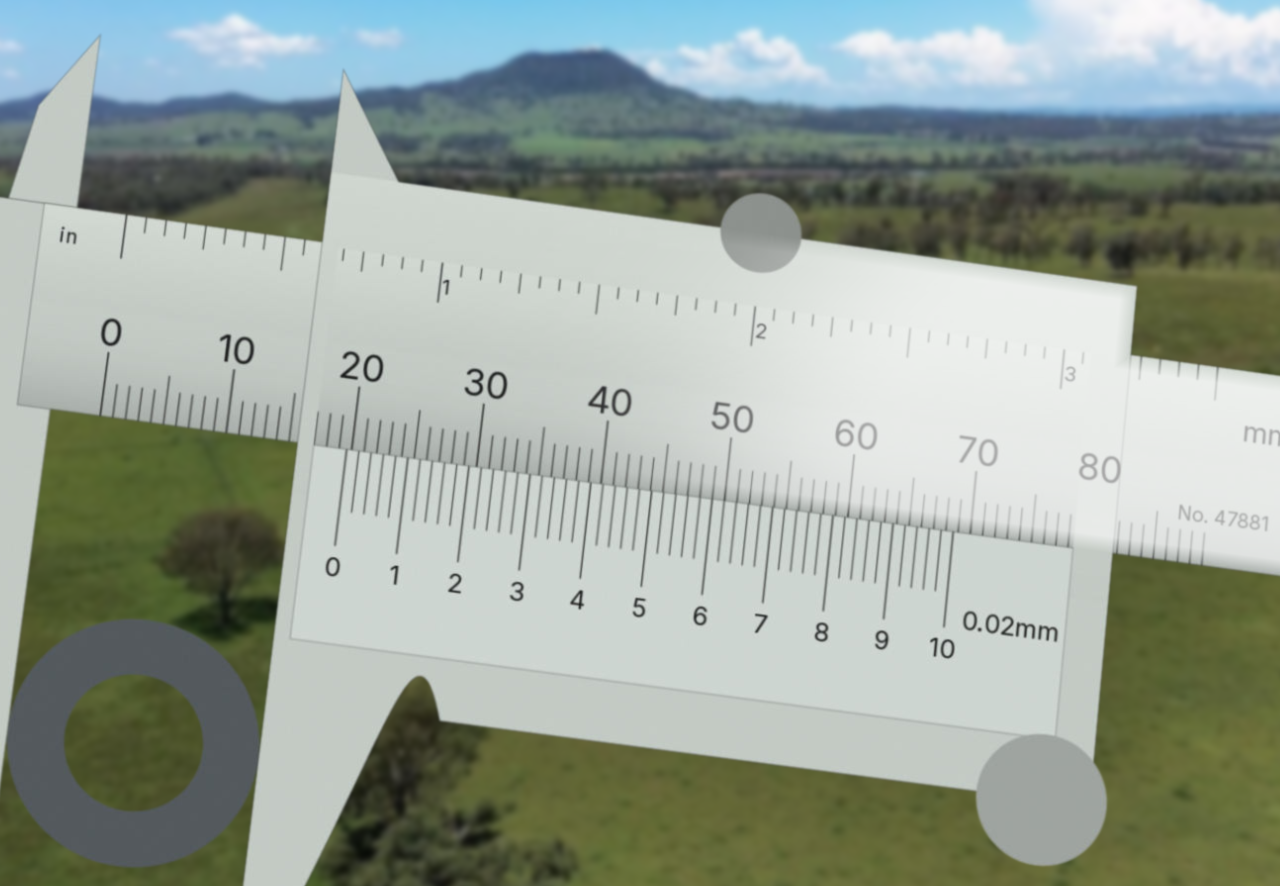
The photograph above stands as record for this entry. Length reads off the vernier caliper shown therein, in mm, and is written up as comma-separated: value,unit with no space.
19.6,mm
